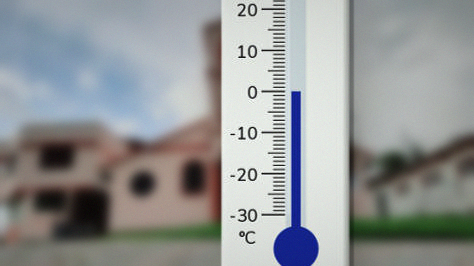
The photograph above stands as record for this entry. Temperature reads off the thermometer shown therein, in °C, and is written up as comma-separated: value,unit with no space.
0,°C
